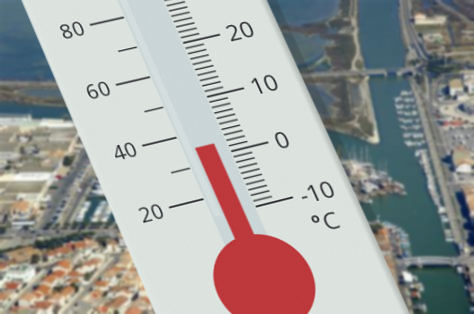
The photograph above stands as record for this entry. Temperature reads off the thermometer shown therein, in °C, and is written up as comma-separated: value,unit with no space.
2,°C
